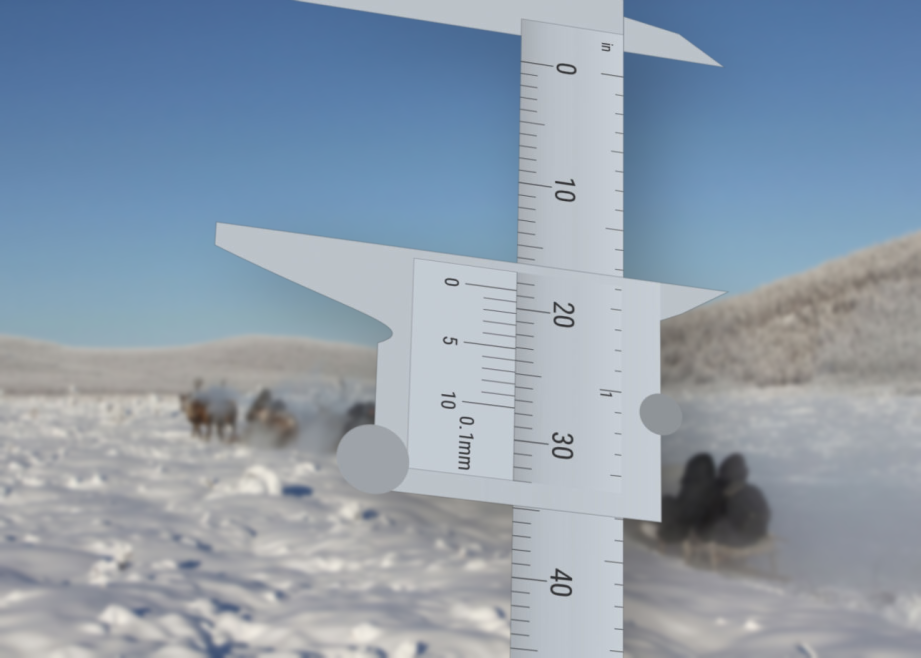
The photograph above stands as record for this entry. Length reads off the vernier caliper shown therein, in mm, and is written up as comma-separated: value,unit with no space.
18.6,mm
